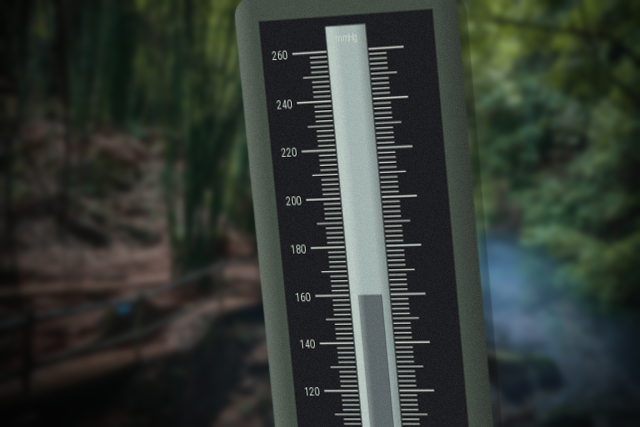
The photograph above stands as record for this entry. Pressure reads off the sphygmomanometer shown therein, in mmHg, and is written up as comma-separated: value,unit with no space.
160,mmHg
